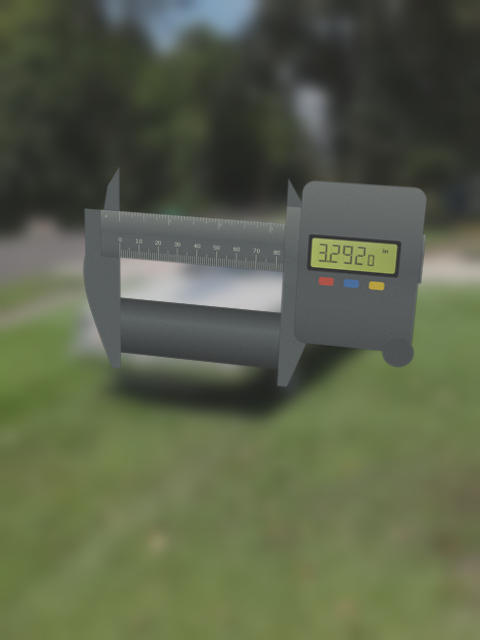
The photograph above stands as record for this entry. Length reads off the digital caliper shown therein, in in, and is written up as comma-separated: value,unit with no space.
3.2920,in
